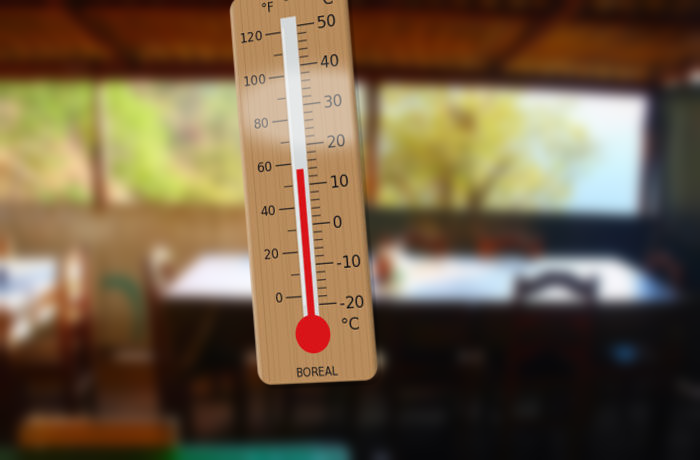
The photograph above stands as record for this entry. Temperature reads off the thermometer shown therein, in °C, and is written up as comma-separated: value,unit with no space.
14,°C
